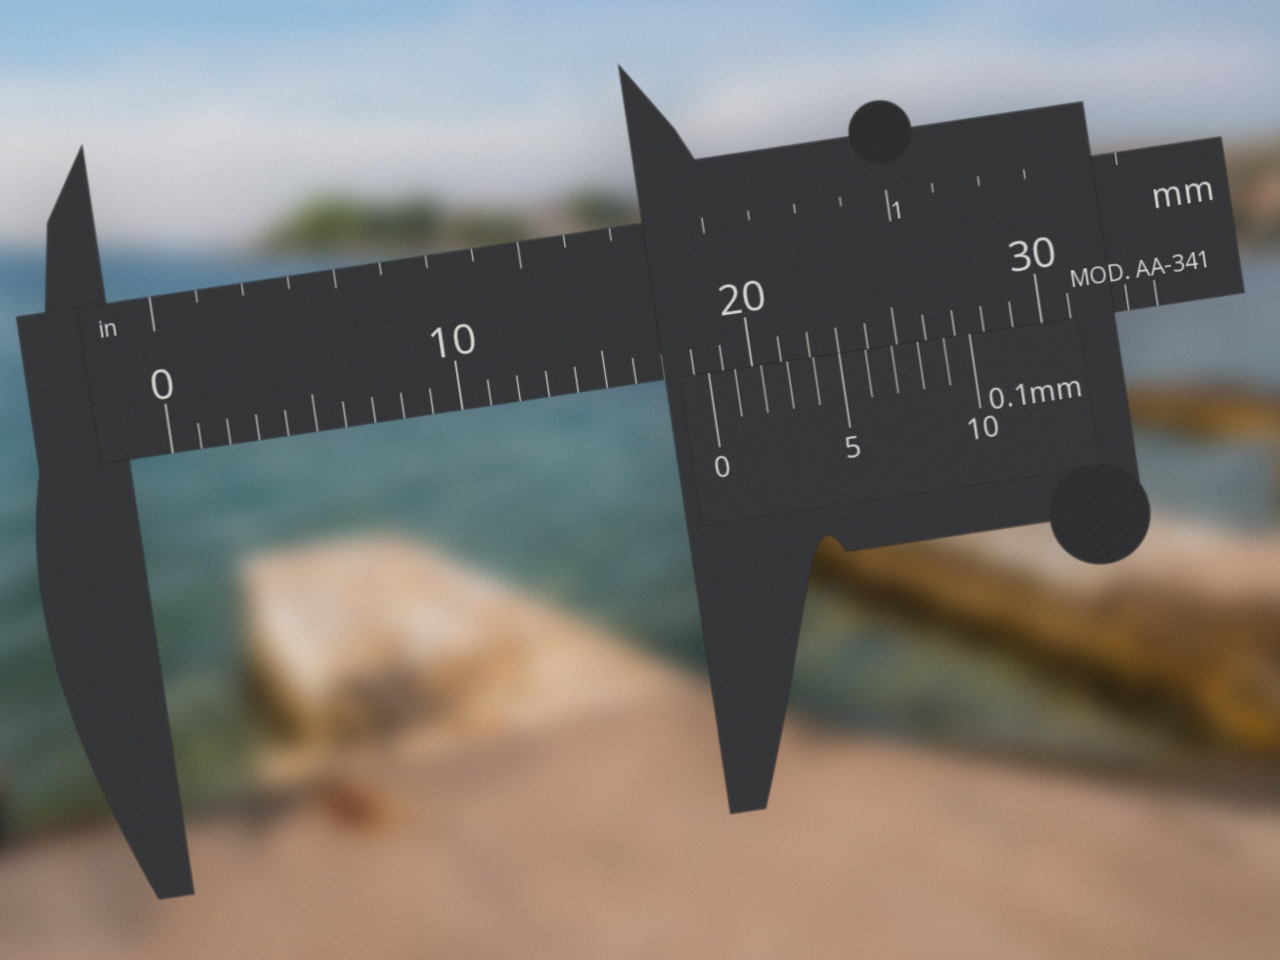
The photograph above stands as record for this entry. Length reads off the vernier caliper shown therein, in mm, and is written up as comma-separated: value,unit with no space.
18.5,mm
